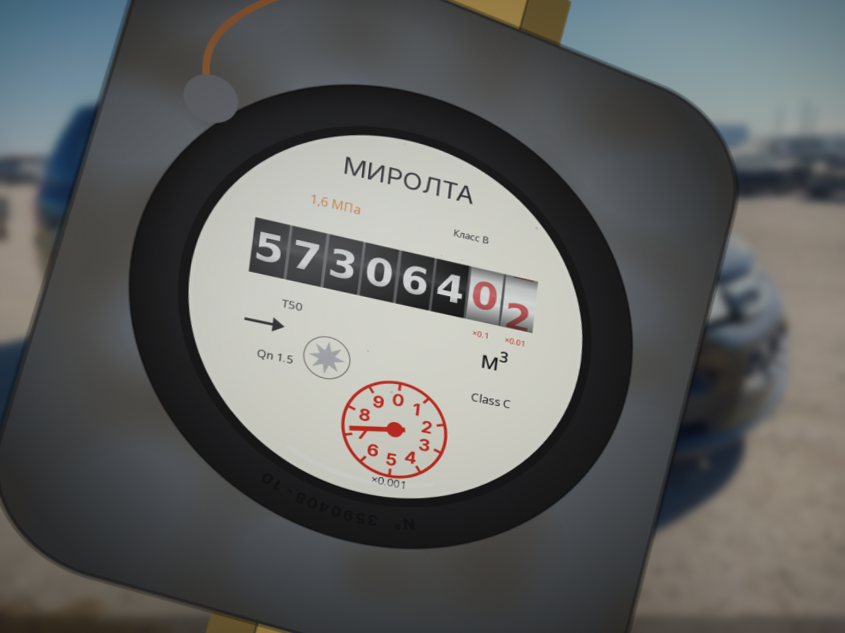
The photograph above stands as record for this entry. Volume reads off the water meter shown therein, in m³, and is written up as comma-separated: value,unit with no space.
573064.017,m³
